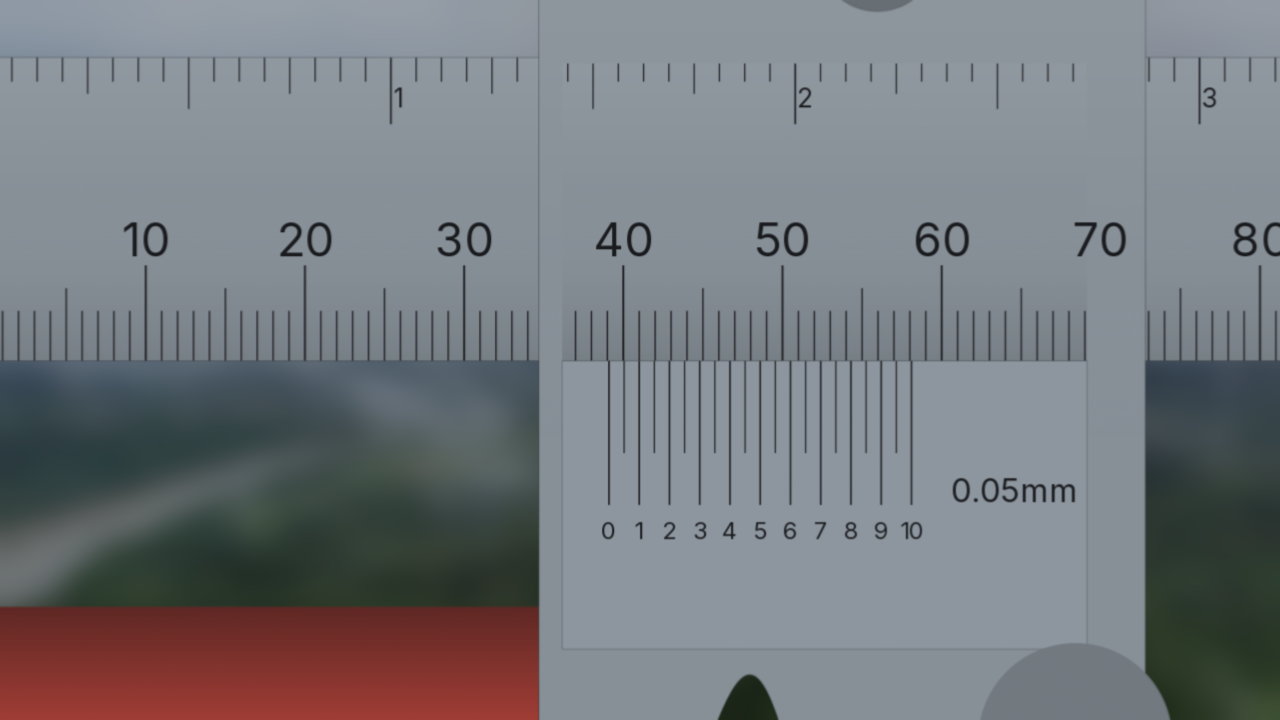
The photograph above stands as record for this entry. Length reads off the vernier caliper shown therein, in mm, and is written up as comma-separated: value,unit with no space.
39.1,mm
